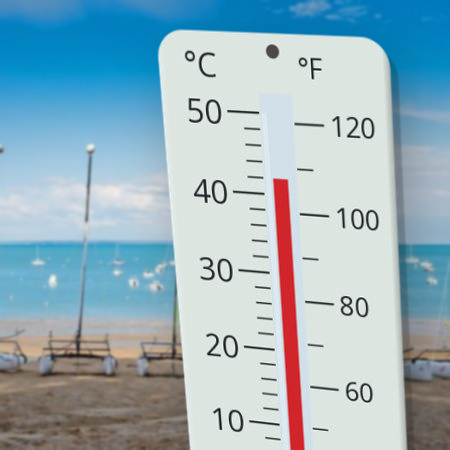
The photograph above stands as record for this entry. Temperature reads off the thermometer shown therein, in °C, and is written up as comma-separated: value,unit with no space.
42,°C
